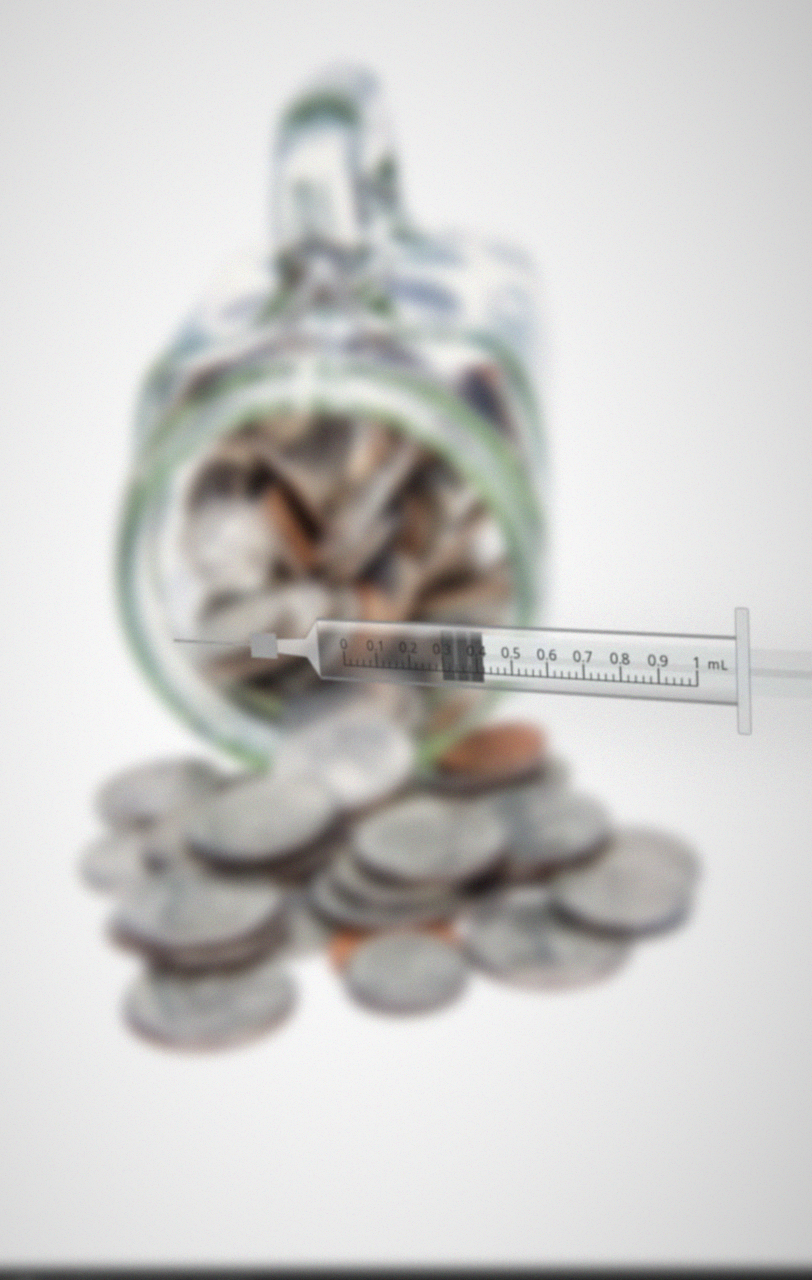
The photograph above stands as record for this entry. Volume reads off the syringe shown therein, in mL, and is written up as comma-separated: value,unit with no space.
0.3,mL
